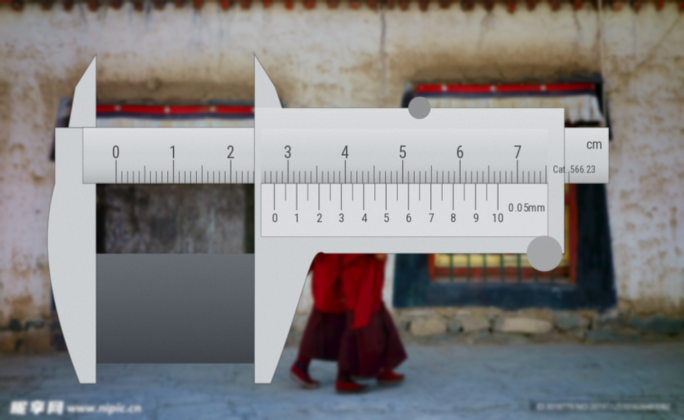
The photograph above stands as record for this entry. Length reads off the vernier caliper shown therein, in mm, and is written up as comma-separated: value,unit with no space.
27.6,mm
